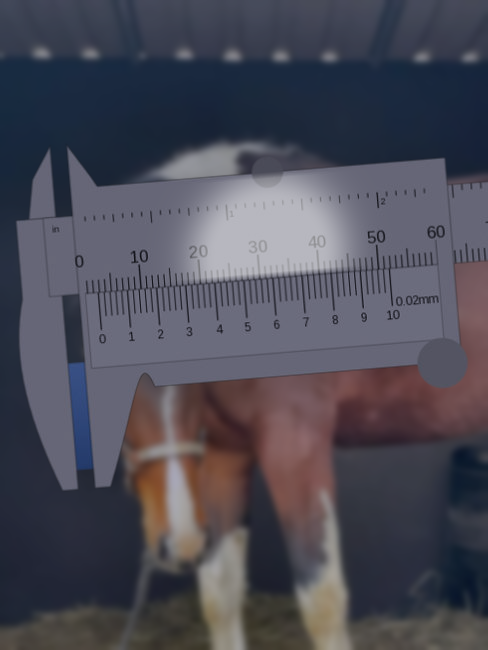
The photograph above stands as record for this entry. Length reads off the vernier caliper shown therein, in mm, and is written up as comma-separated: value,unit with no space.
2.8,mm
